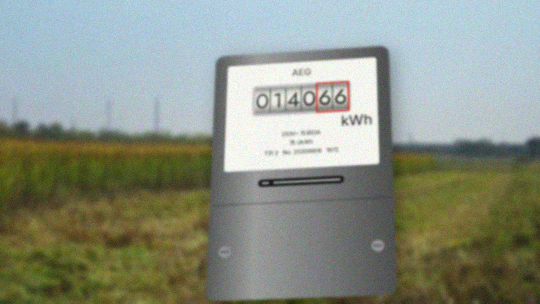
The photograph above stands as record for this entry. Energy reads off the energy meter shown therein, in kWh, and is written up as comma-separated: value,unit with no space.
140.66,kWh
